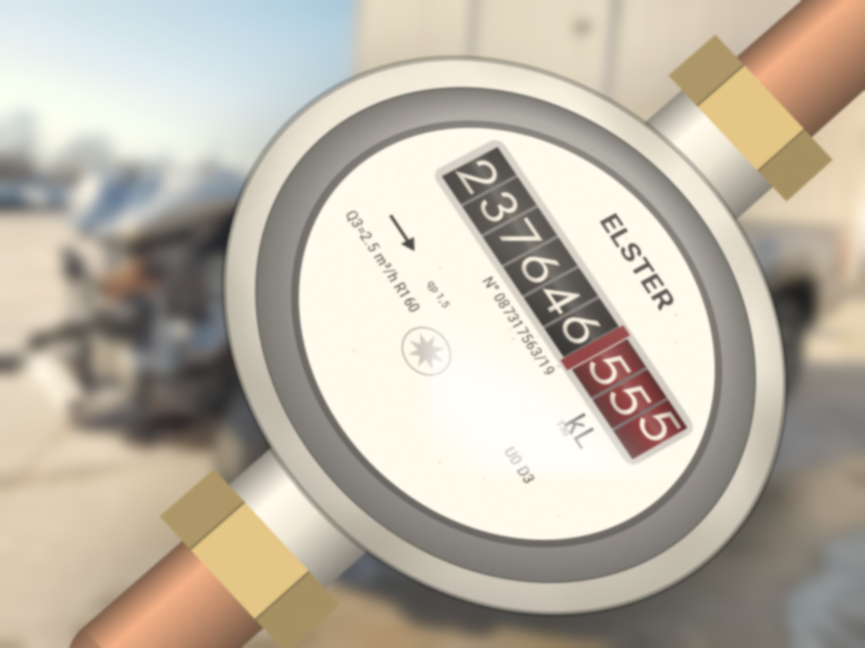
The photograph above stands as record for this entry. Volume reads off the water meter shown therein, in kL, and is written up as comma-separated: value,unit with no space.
237646.555,kL
